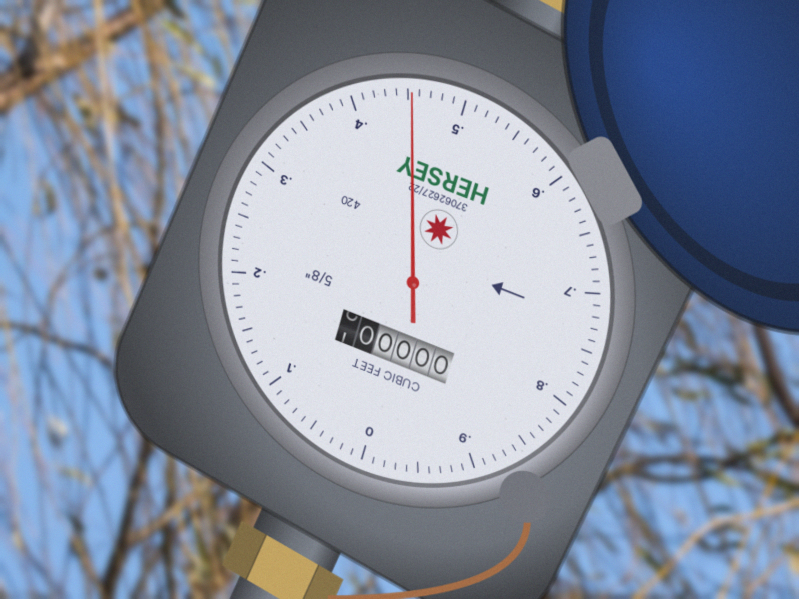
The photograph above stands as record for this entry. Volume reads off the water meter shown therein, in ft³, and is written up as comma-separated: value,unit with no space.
1.45,ft³
